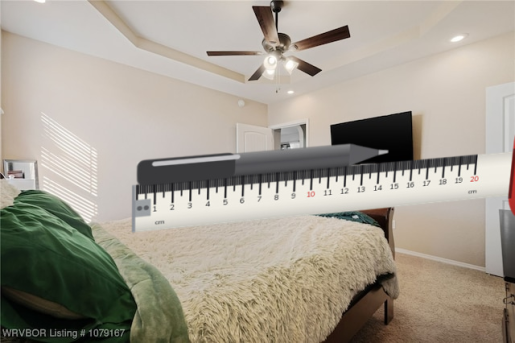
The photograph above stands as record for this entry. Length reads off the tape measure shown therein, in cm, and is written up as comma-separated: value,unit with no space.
14.5,cm
